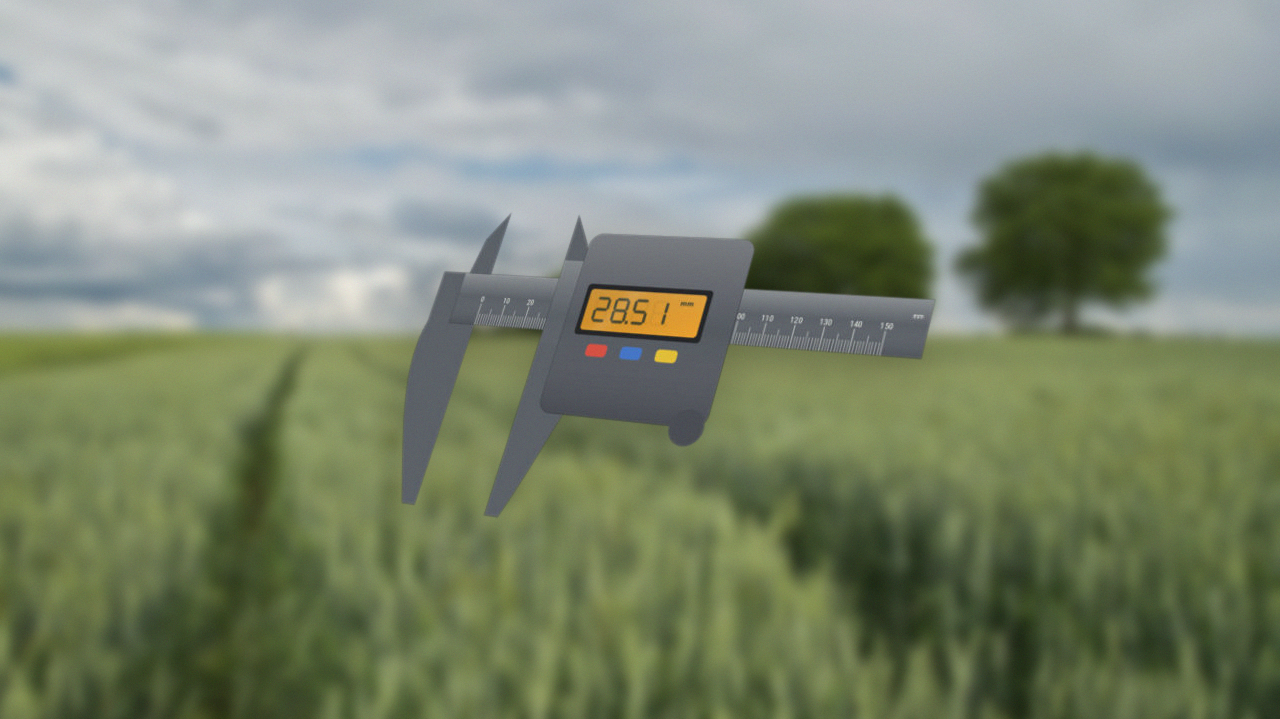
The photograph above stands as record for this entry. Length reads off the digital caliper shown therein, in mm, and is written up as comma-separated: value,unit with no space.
28.51,mm
